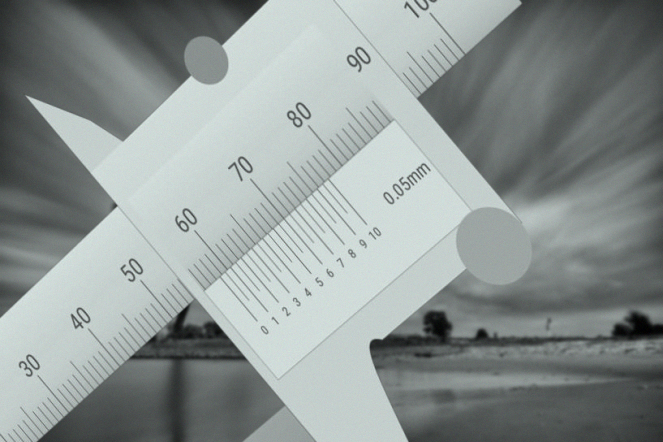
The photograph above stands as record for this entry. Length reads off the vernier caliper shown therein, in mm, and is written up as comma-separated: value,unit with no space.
58.6,mm
